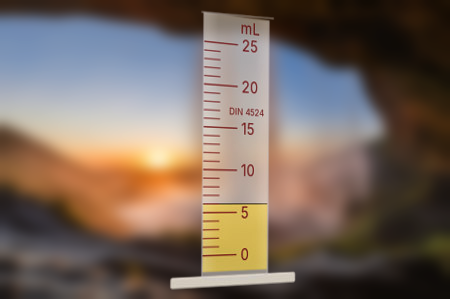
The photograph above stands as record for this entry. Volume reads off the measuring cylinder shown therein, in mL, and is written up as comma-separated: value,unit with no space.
6,mL
